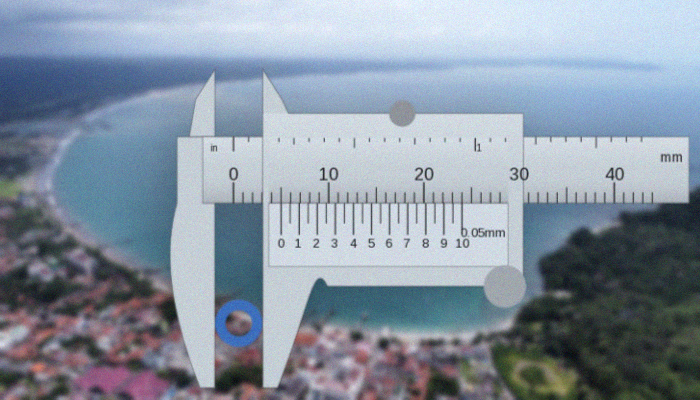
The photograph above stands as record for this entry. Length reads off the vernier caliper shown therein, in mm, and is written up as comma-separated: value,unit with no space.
5.0,mm
